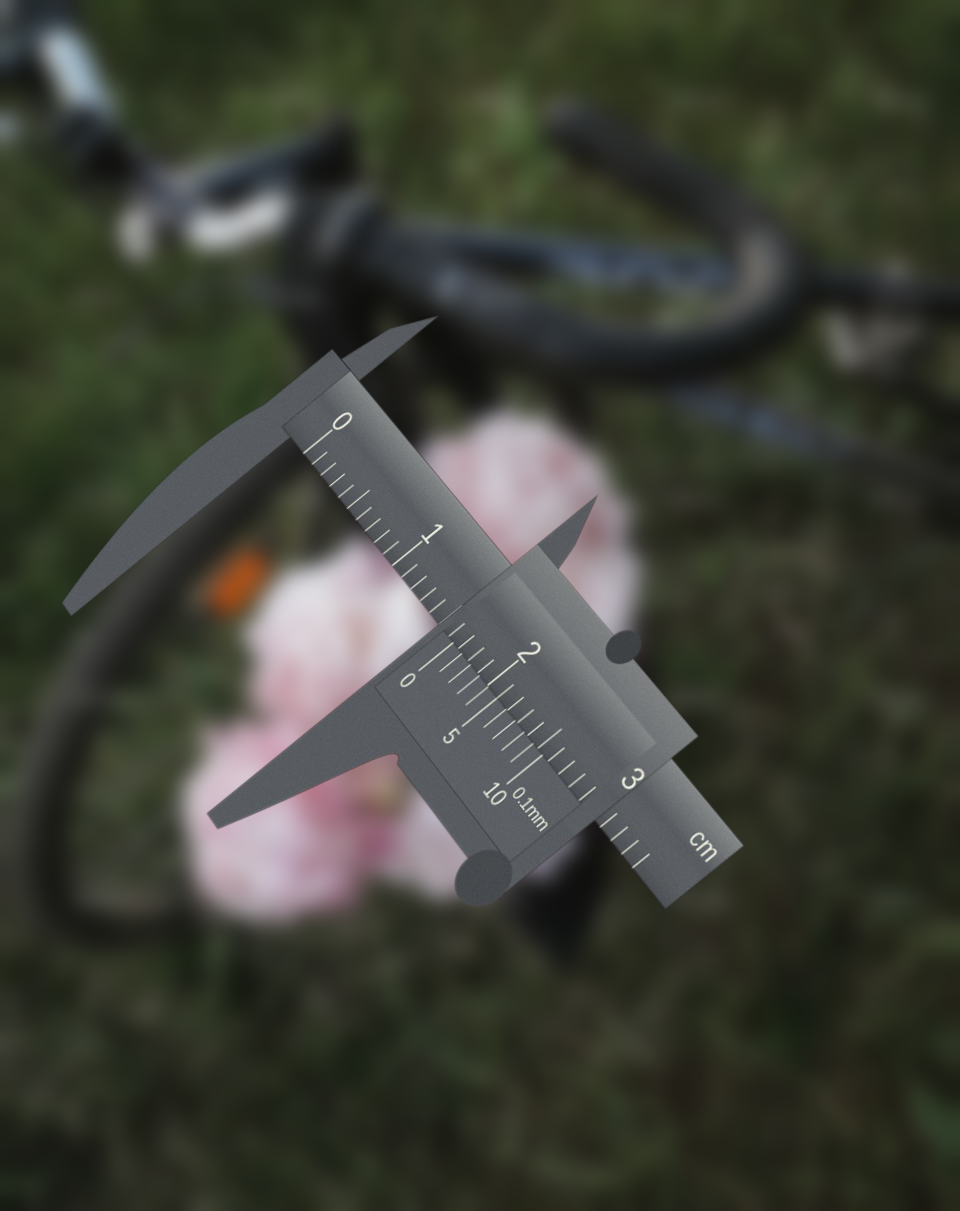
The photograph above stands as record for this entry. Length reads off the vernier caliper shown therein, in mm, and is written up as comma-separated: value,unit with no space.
16.5,mm
